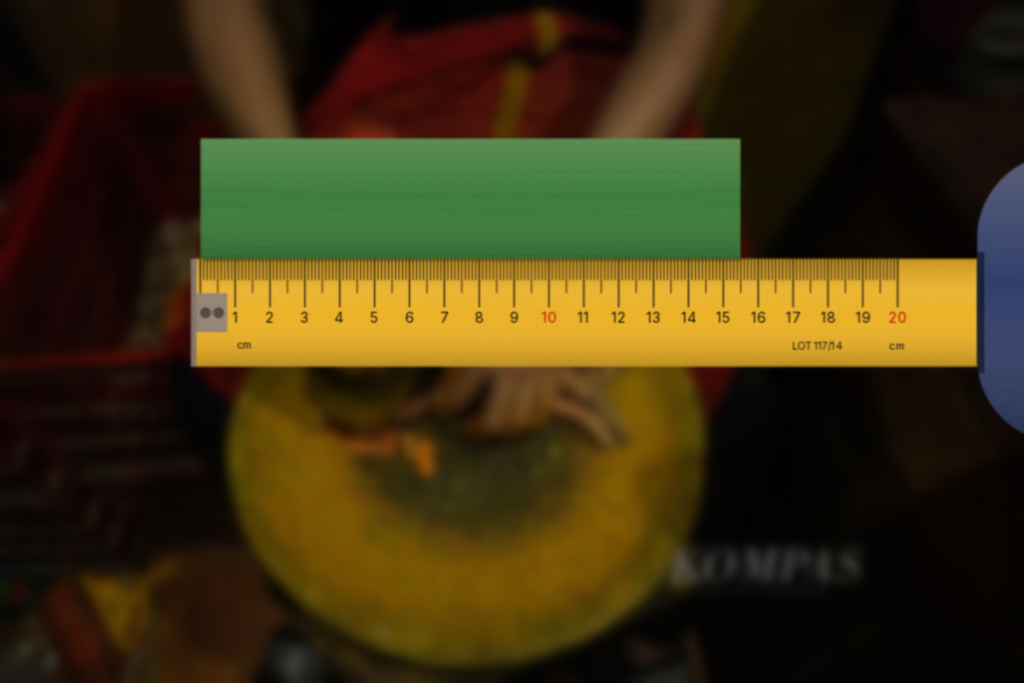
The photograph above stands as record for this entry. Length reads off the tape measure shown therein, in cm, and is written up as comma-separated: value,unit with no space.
15.5,cm
